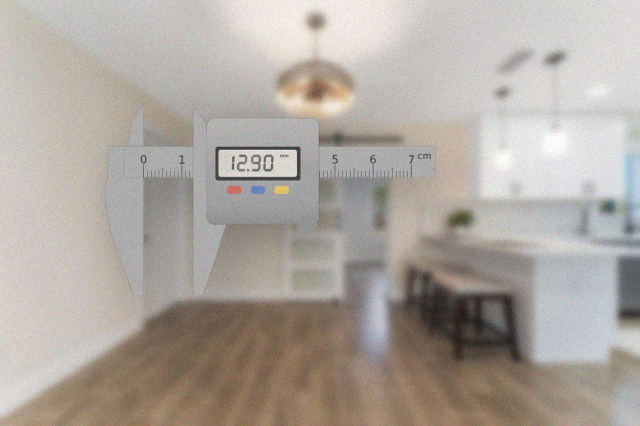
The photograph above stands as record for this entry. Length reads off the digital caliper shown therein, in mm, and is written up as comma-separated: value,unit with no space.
12.90,mm
